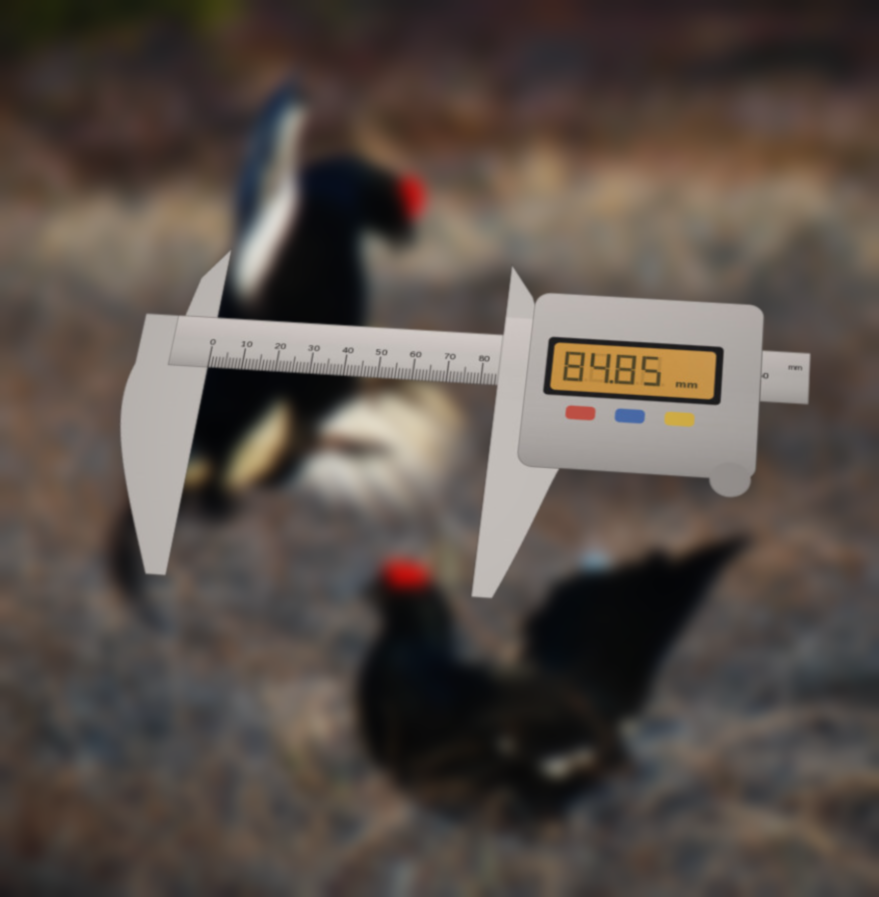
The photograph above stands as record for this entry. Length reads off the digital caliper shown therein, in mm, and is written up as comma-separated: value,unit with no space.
84.85,mm
